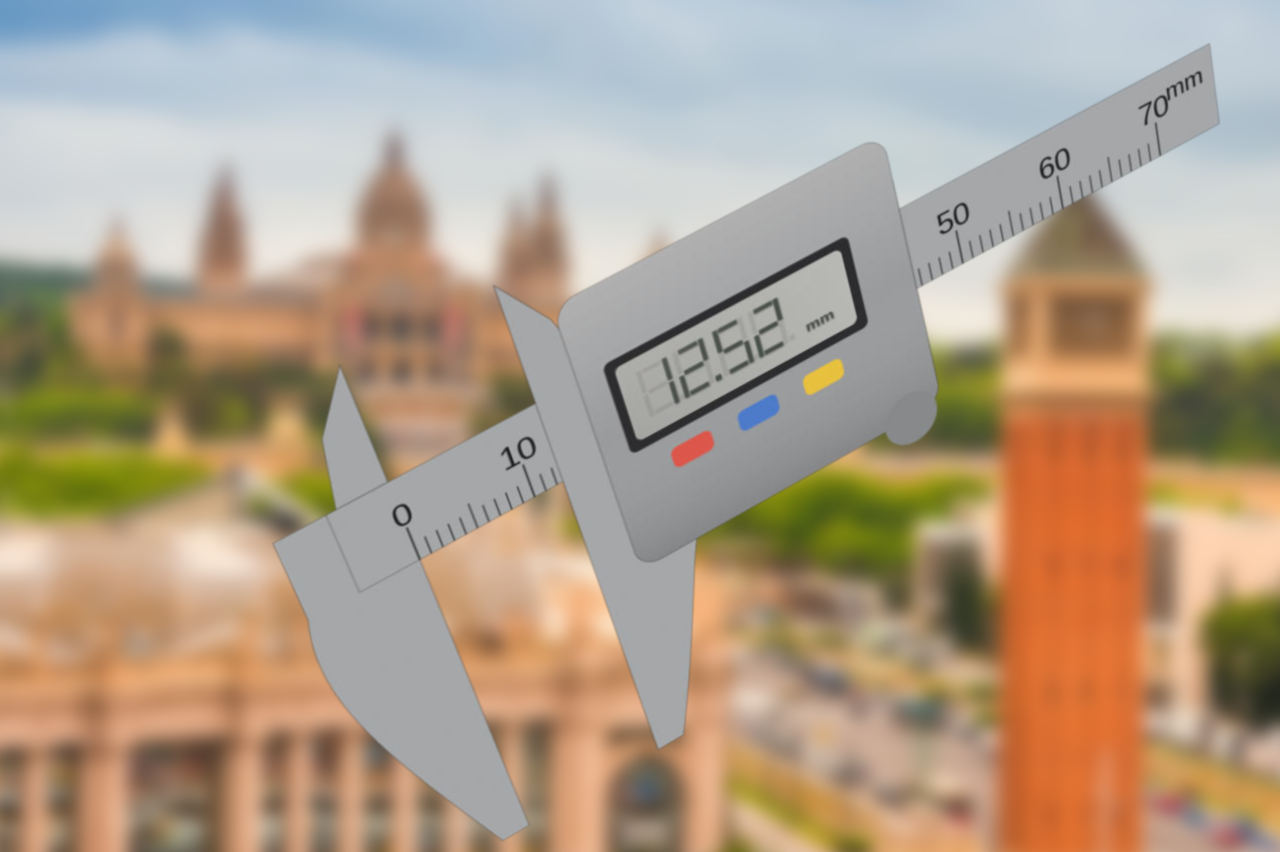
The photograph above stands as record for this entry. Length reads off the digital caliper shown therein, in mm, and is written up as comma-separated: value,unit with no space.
12.52,mm
